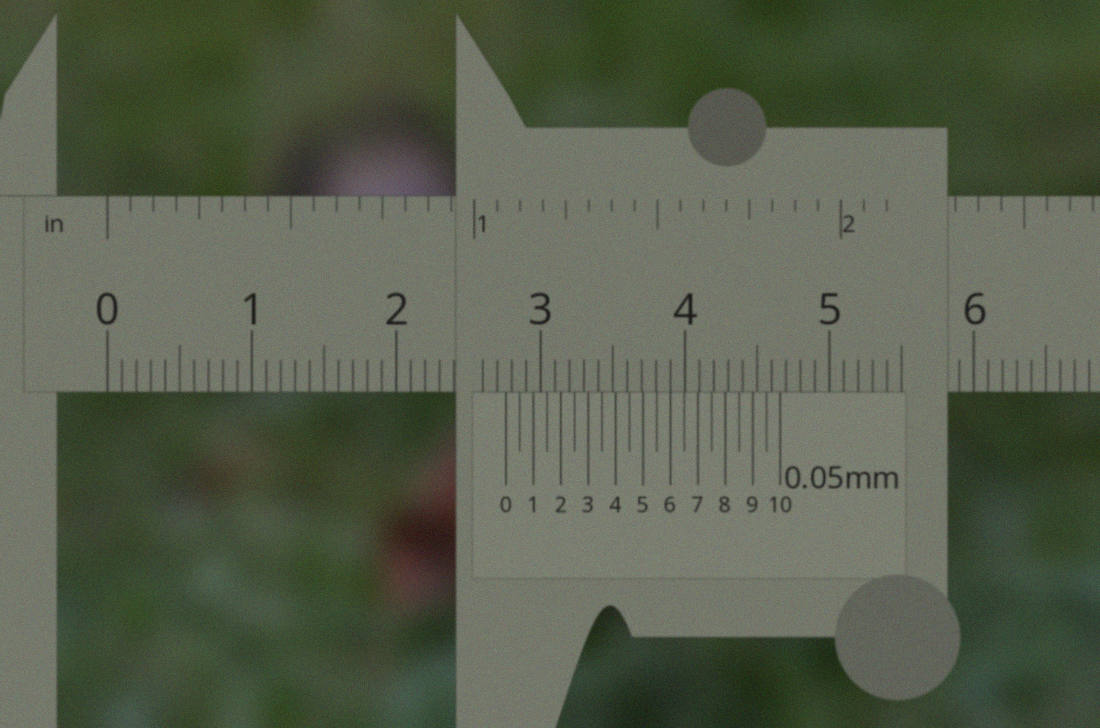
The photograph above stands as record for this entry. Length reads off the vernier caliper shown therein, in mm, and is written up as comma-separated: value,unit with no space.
27.6,mm
